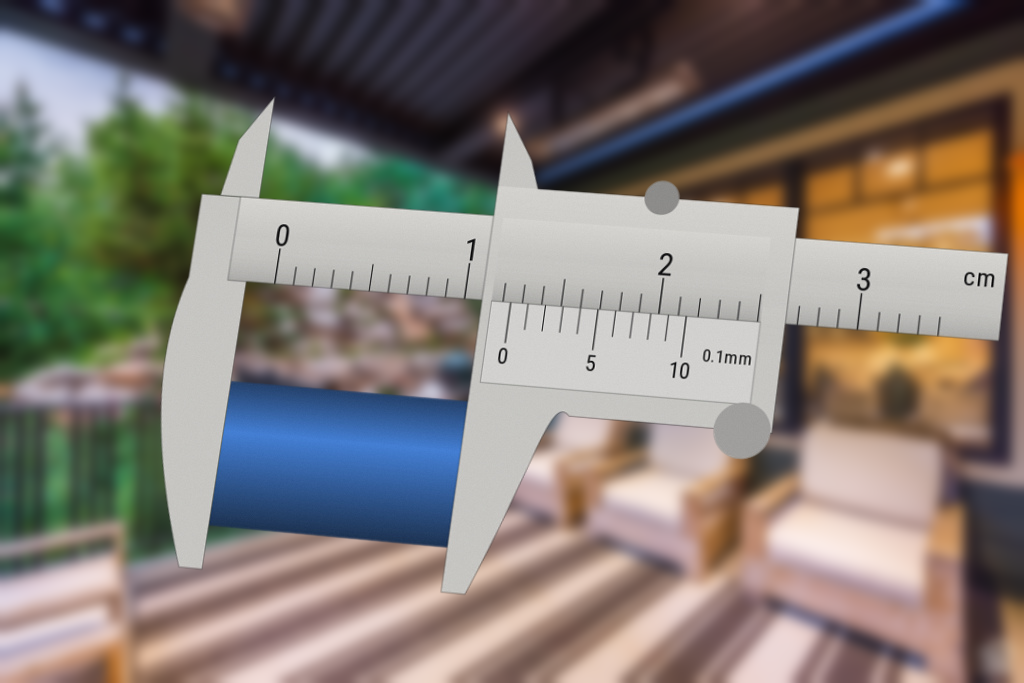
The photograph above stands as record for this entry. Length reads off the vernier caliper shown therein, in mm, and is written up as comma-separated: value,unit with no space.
12.4,mm
